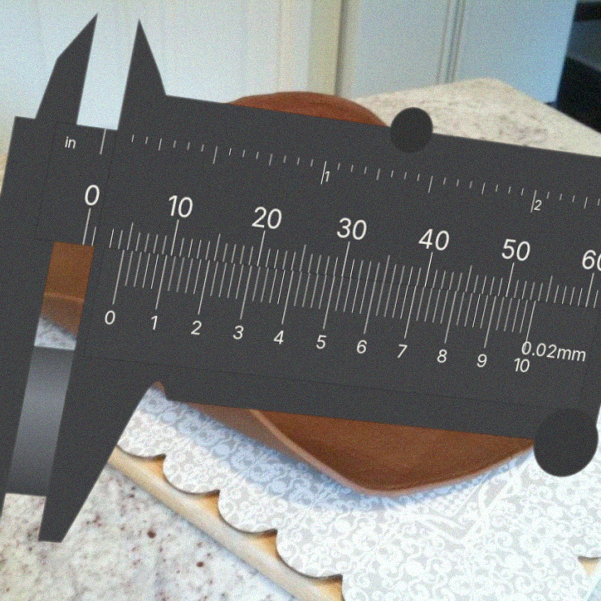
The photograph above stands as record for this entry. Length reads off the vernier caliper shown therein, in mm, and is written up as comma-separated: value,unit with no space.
4.6,mm
